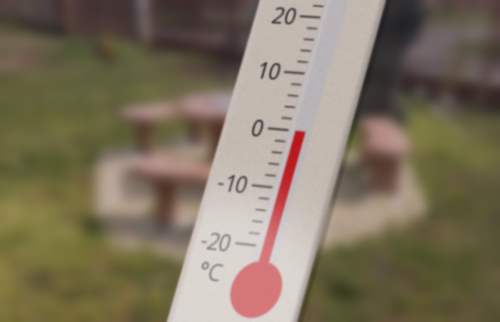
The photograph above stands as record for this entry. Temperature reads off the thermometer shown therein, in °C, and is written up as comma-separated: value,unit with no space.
0,°C
